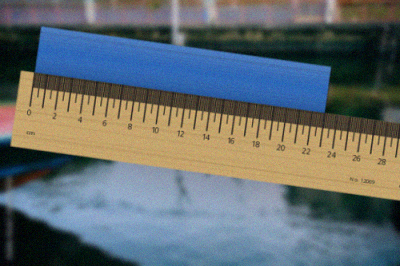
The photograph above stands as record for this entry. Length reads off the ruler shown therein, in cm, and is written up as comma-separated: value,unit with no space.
23,cm
